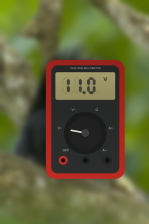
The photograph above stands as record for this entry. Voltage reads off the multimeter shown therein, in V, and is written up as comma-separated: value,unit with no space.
11.0,V
